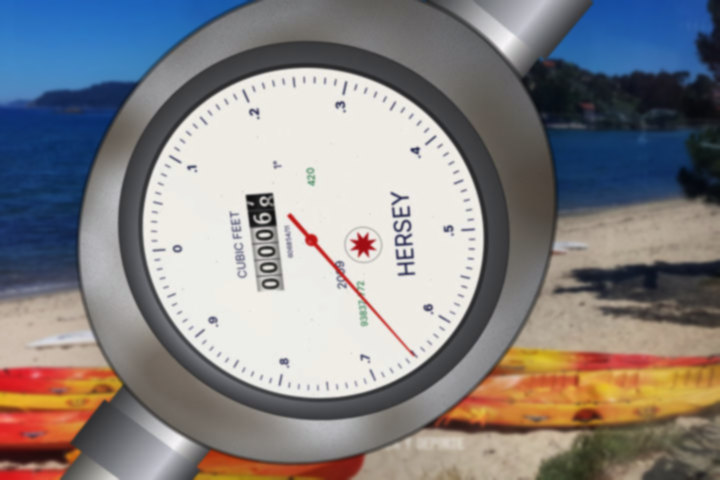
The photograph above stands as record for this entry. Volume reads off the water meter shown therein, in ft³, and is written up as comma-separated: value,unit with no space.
67.65,ft³
